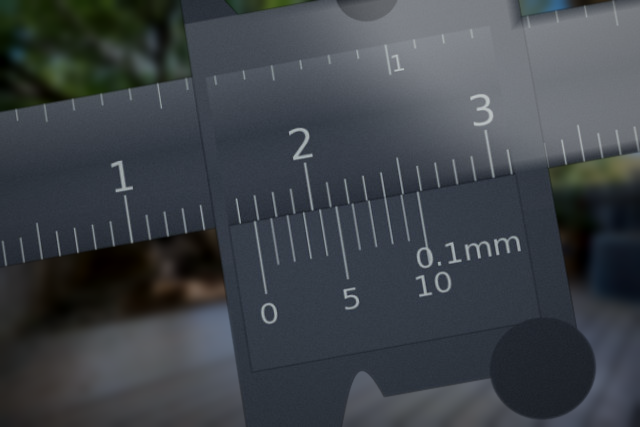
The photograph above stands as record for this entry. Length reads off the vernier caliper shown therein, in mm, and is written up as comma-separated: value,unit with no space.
16.8,mm
